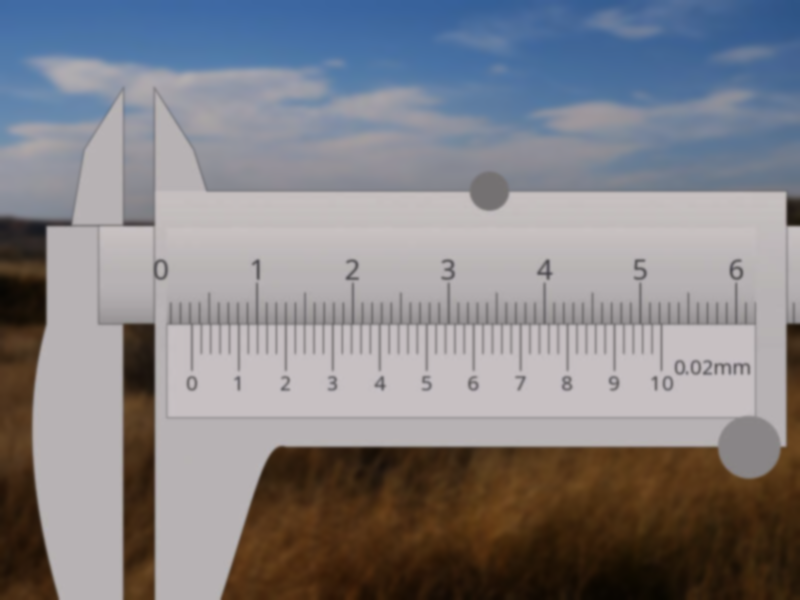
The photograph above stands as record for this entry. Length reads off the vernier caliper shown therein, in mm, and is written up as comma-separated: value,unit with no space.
3.2,mm
